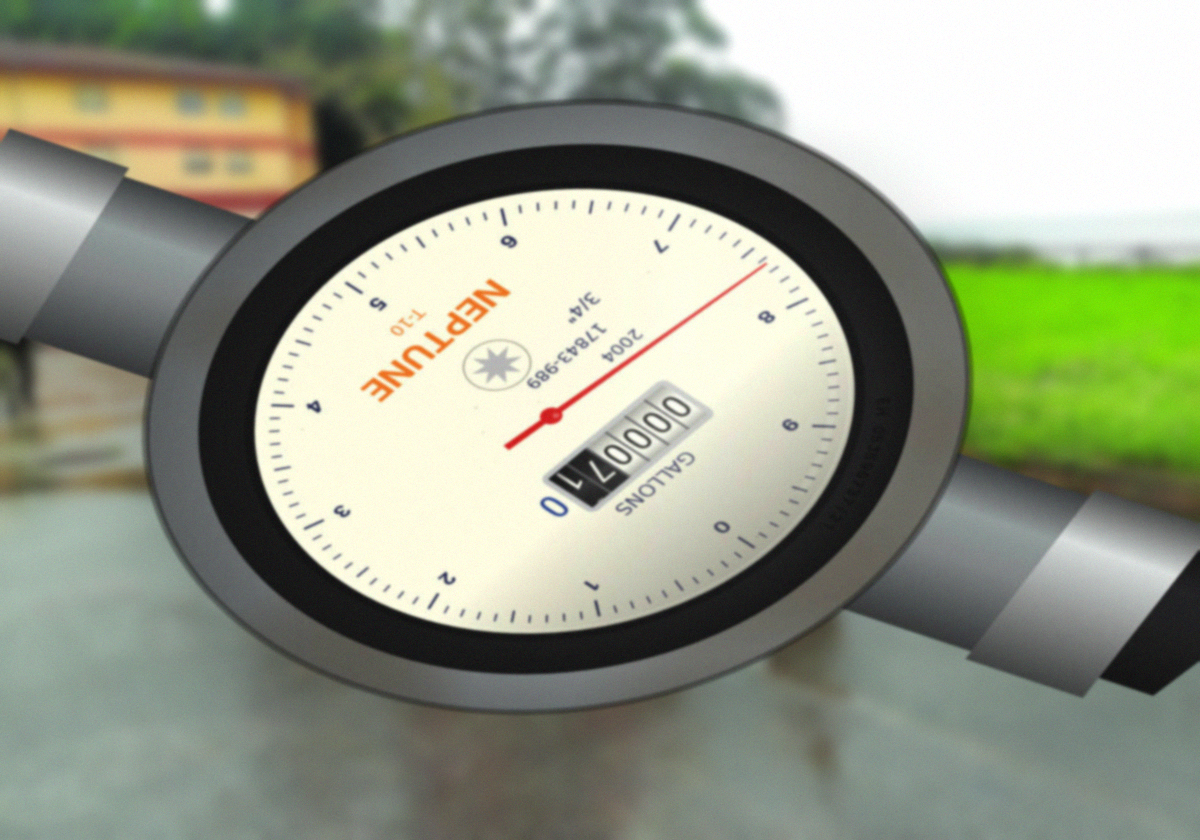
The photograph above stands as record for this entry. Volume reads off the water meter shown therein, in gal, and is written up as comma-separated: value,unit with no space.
707.6,gal
